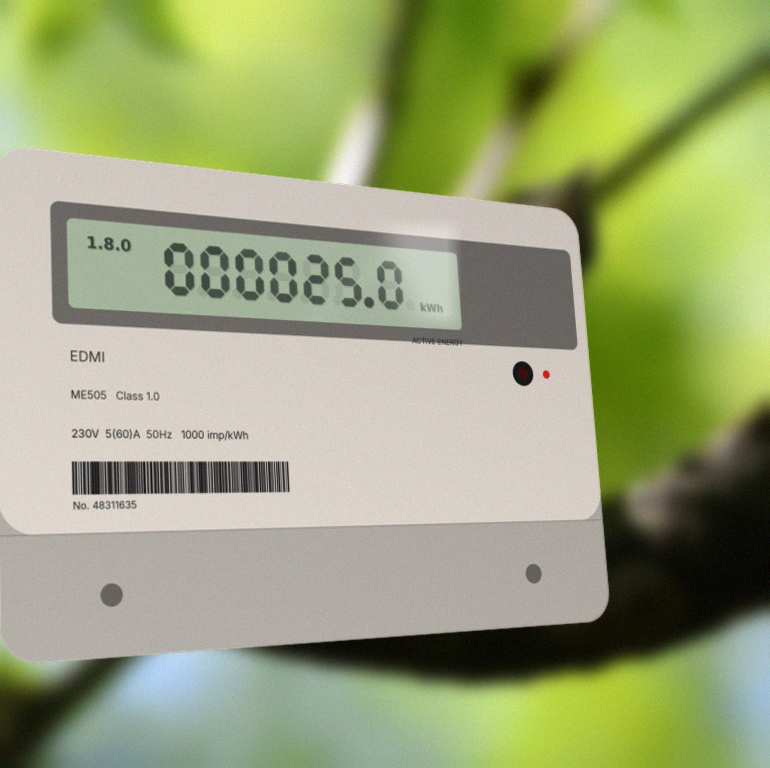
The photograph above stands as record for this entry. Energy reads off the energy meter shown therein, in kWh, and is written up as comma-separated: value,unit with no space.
25.0,kWh
